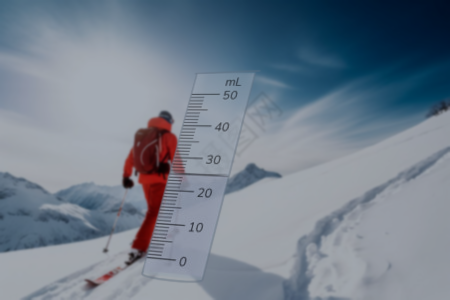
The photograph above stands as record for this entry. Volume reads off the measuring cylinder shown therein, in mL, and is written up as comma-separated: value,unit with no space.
25,mL
